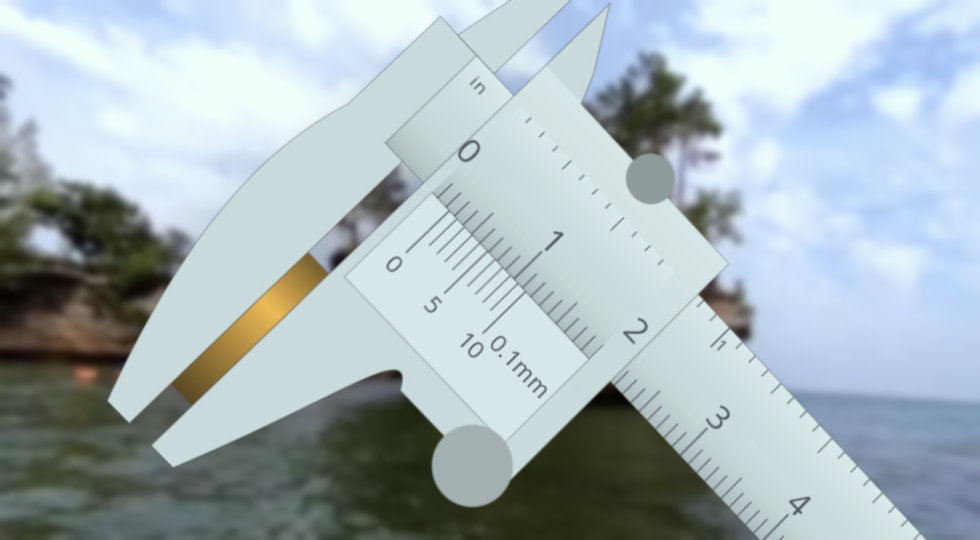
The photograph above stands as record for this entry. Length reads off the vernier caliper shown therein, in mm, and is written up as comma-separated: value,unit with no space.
2.4,mm
